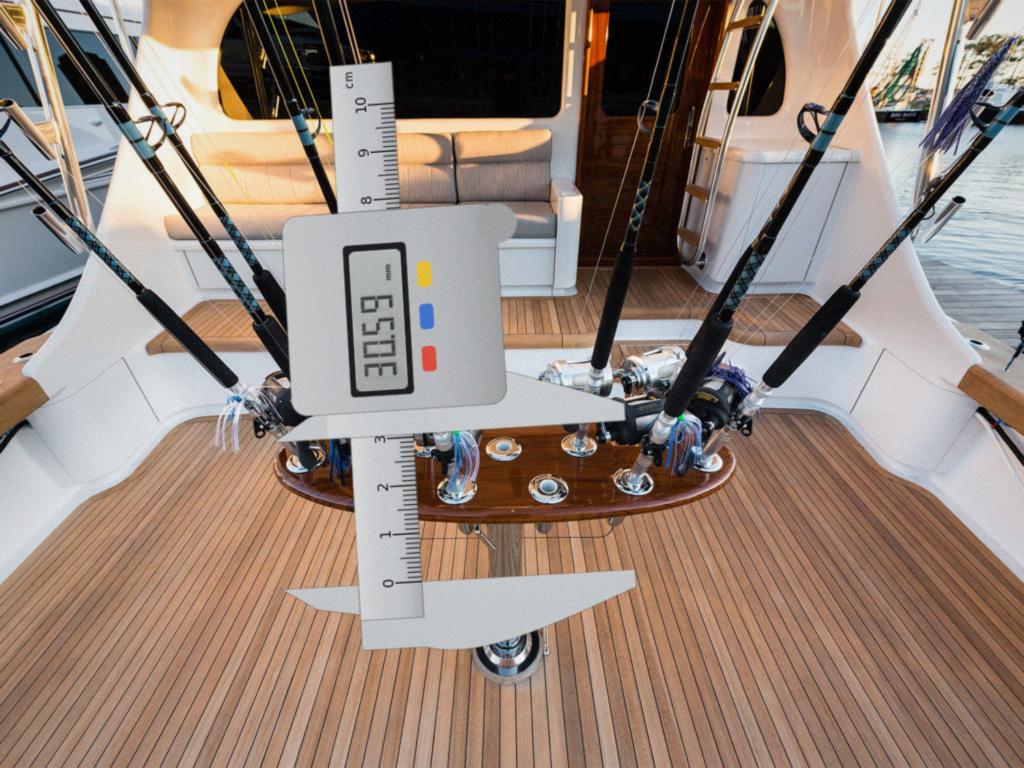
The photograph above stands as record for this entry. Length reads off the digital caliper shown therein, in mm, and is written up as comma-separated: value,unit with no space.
30.59,mm
